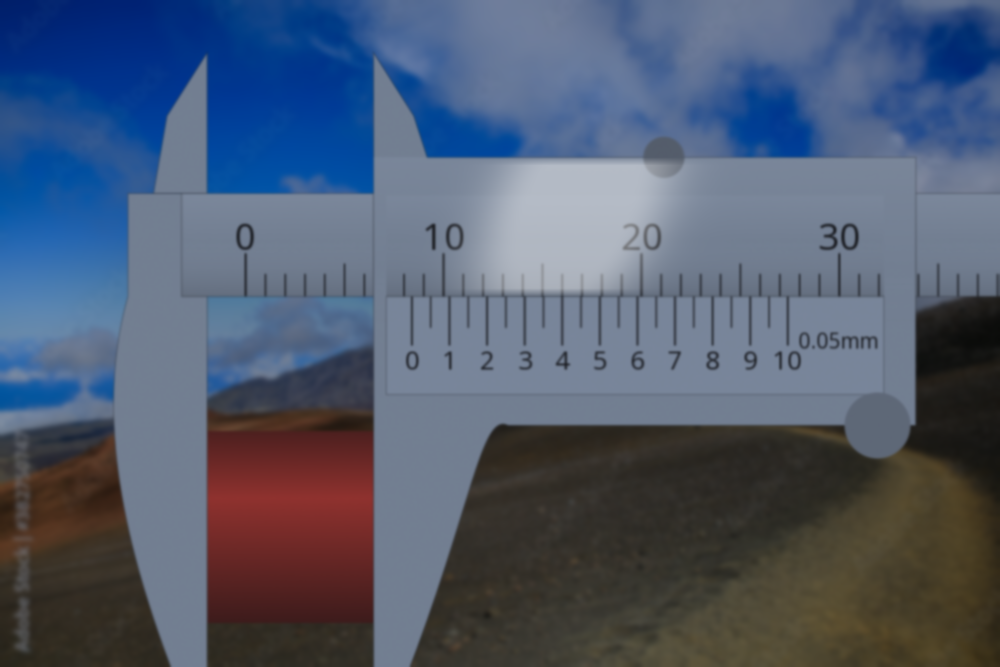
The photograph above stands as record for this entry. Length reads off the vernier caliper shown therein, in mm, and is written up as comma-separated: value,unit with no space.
8.4,mm
